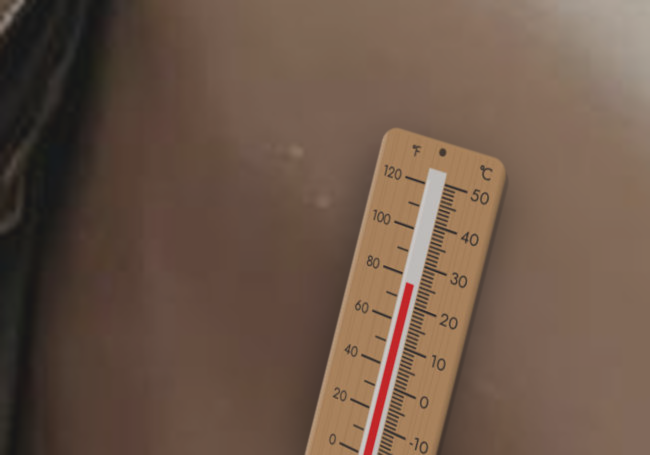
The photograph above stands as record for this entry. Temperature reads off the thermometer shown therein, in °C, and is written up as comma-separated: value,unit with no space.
25,°C
